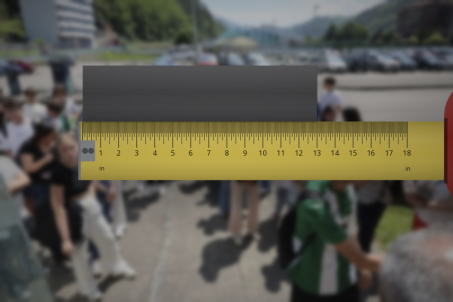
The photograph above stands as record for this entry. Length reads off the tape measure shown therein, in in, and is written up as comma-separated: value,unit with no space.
13,in
